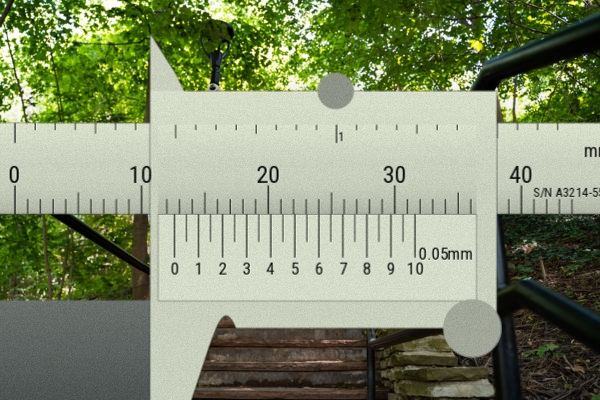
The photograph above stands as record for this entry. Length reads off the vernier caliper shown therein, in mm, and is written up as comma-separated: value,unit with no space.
12.6,mm
